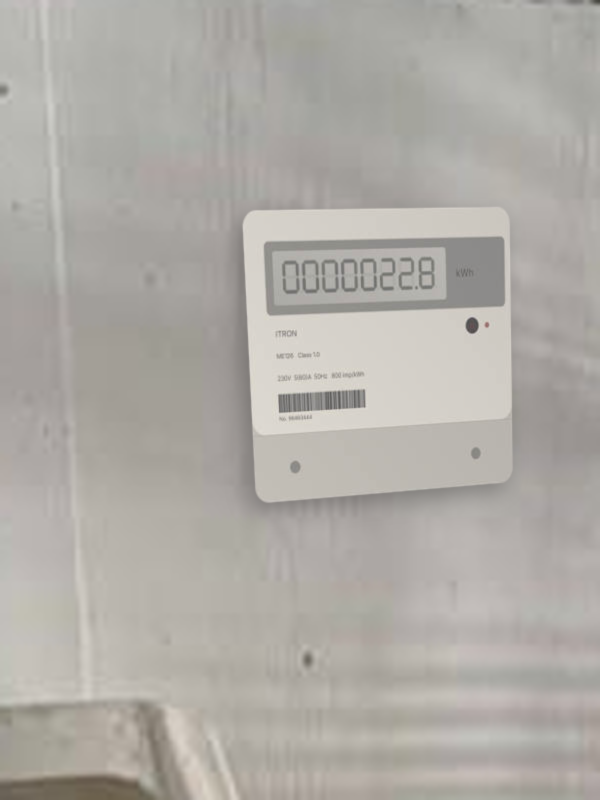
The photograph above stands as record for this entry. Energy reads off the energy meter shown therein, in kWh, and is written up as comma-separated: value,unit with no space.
22.8,kWh
